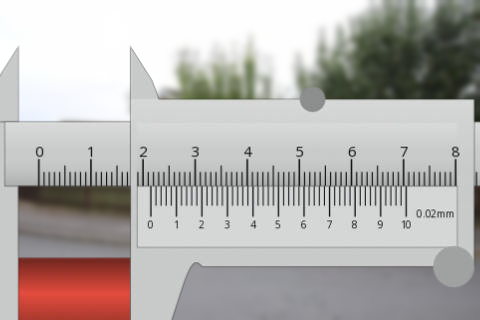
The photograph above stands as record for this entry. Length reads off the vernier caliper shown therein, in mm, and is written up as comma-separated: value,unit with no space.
21.5,mm
